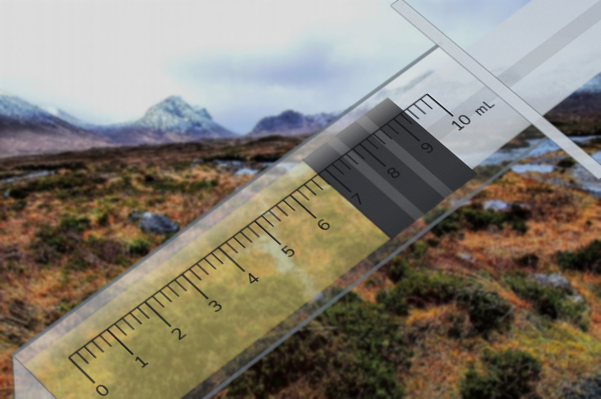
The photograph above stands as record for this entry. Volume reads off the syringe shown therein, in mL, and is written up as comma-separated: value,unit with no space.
6.8,mL
